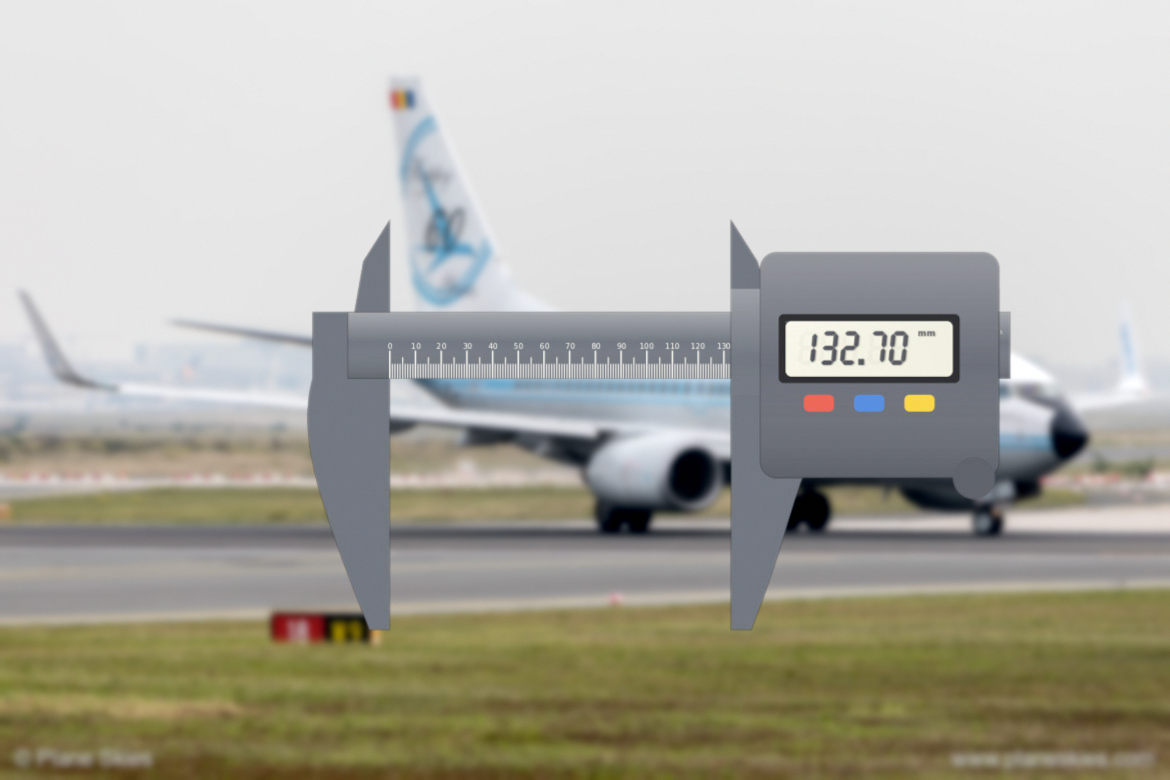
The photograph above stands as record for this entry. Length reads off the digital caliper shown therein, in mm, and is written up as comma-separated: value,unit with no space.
132.70,mm
